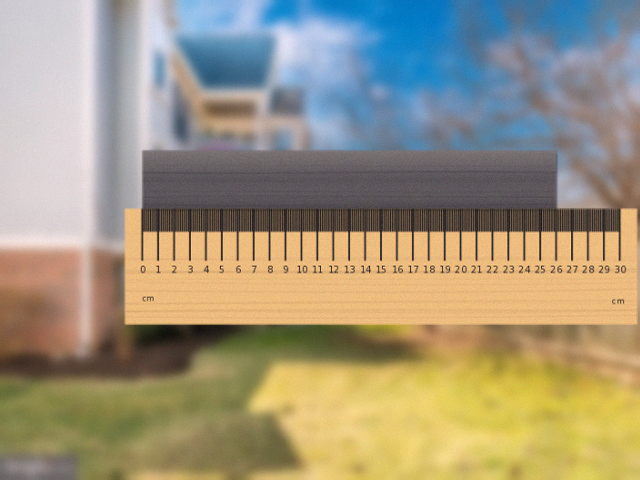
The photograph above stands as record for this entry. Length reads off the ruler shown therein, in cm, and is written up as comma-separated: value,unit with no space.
26,cm
